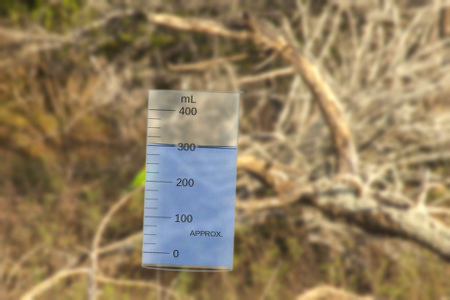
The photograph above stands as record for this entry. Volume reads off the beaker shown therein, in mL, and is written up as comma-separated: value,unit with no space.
300,mL
